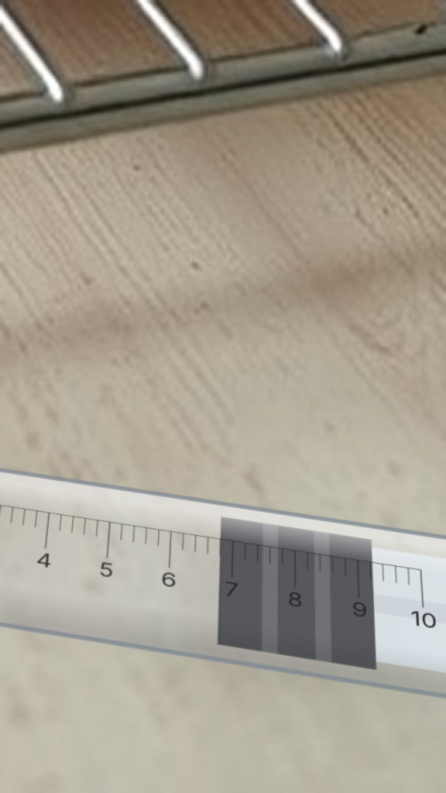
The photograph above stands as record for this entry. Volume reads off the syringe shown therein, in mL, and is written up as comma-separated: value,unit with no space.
6.8,mL
